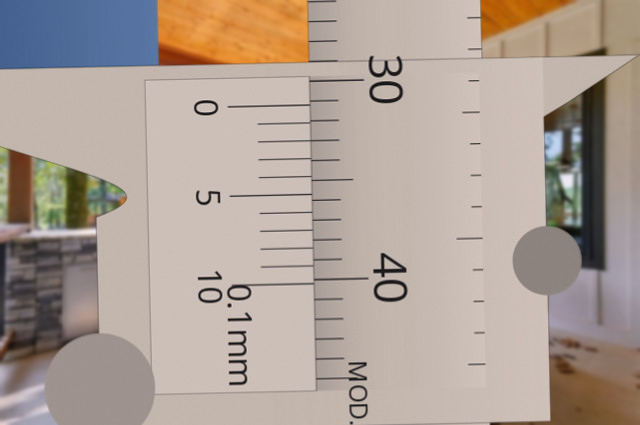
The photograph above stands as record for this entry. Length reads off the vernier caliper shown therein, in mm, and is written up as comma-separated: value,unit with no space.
31.2,mm
